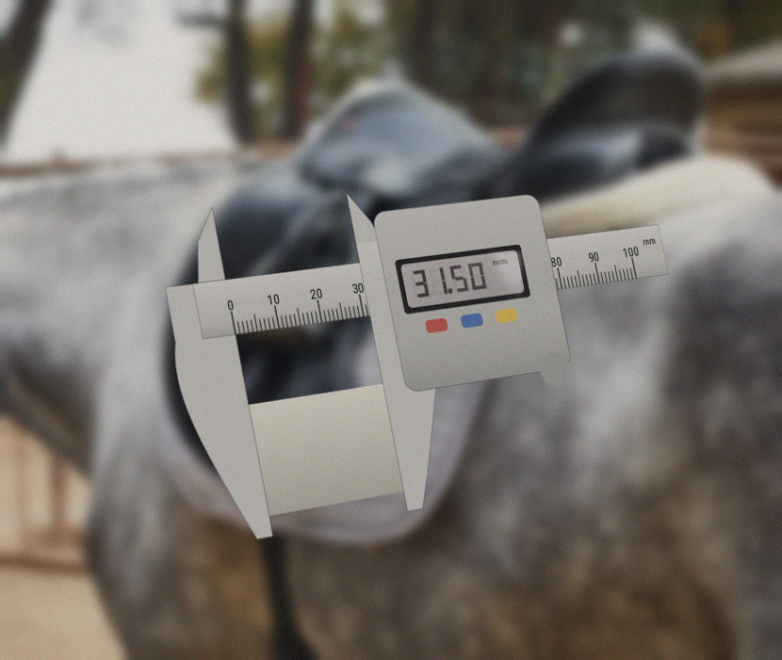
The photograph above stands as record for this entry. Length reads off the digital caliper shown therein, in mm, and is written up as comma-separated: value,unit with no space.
31.50,mm
